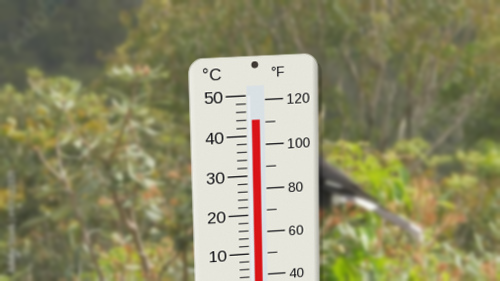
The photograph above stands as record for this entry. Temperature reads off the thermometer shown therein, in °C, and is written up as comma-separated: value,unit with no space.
44,°C
